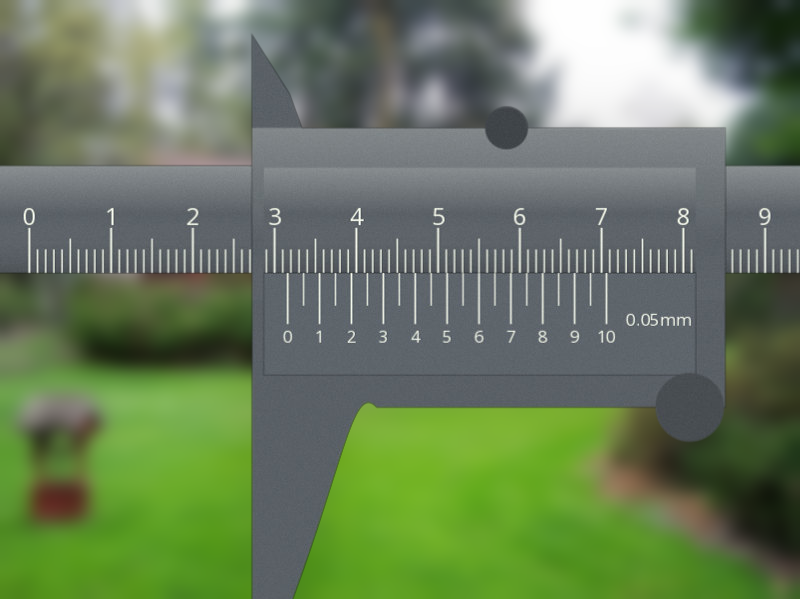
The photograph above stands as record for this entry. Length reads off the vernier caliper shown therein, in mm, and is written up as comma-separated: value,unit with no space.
31.6,mm
